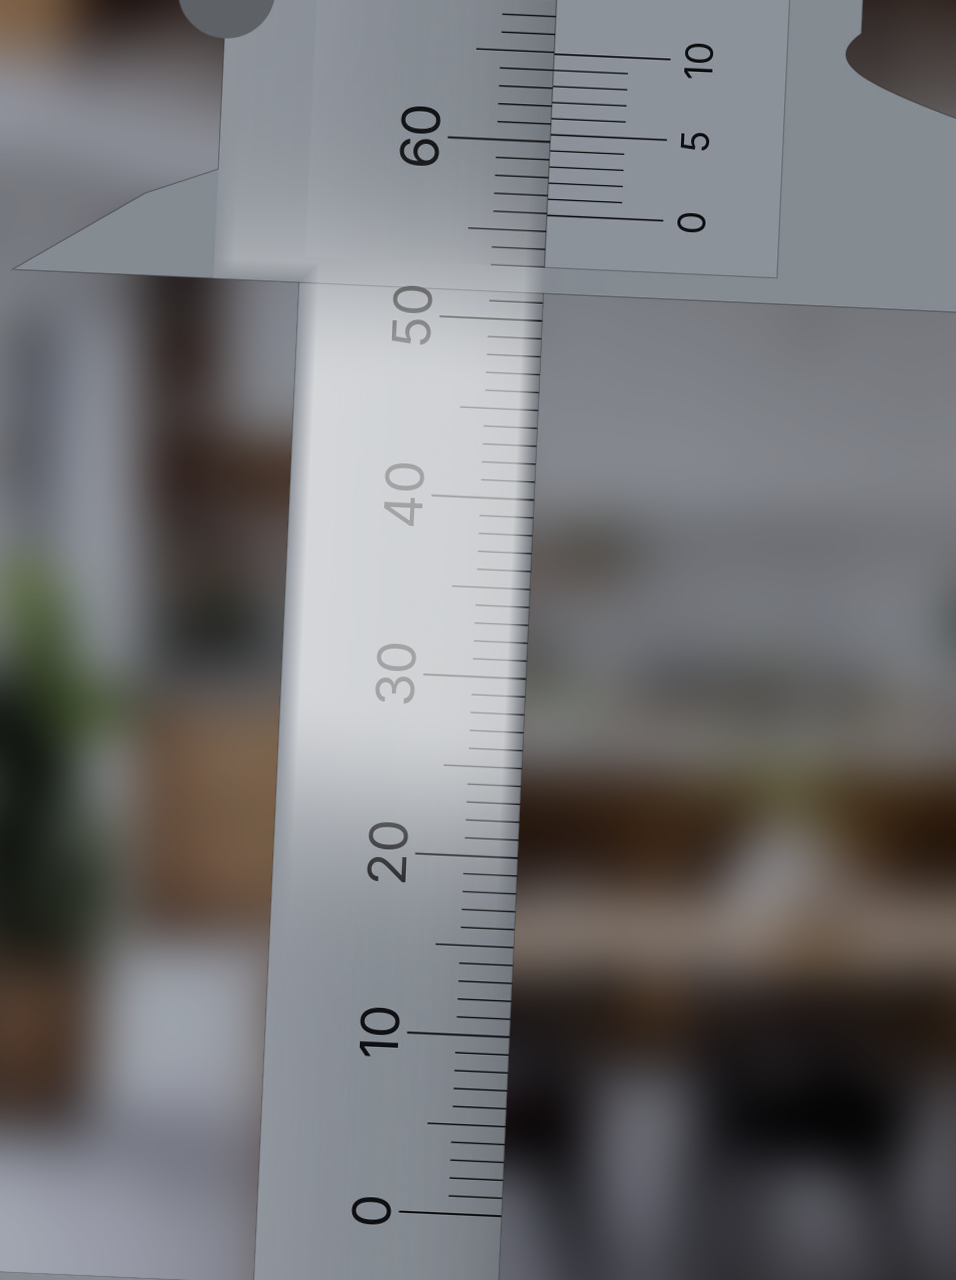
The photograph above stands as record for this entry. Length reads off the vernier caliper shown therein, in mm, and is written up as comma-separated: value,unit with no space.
55.9,mm
